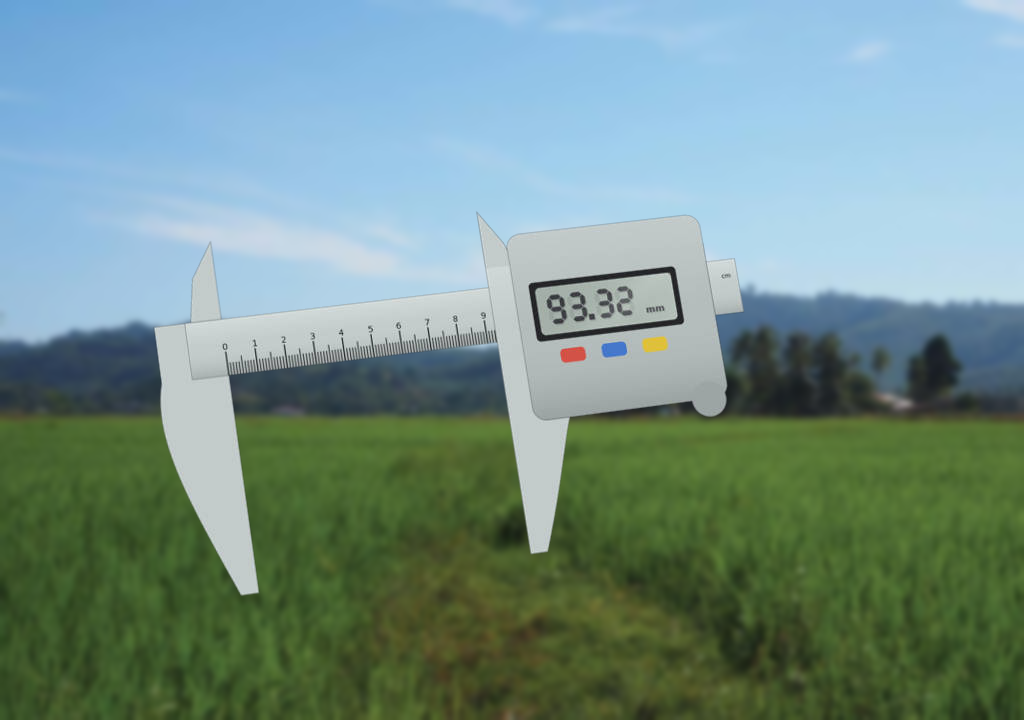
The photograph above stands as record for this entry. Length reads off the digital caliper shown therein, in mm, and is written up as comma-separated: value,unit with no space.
93.32,mm
